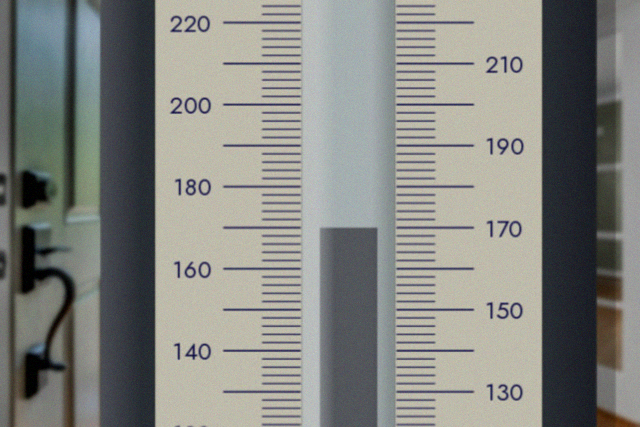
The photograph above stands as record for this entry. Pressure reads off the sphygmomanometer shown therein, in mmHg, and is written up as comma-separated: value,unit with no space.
170,mmHg
